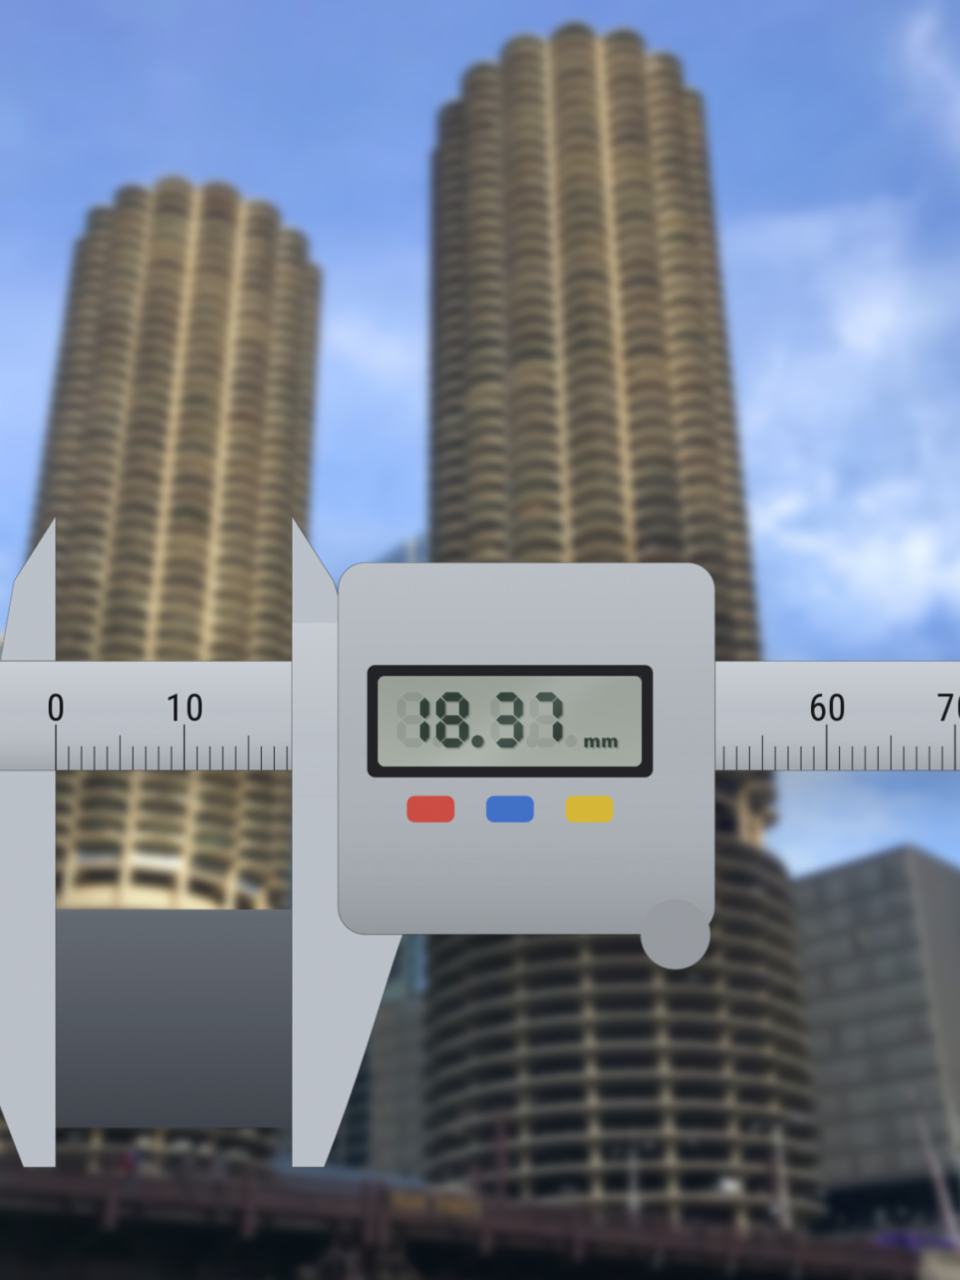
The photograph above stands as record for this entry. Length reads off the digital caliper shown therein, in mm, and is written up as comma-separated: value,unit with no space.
18.37,mm
